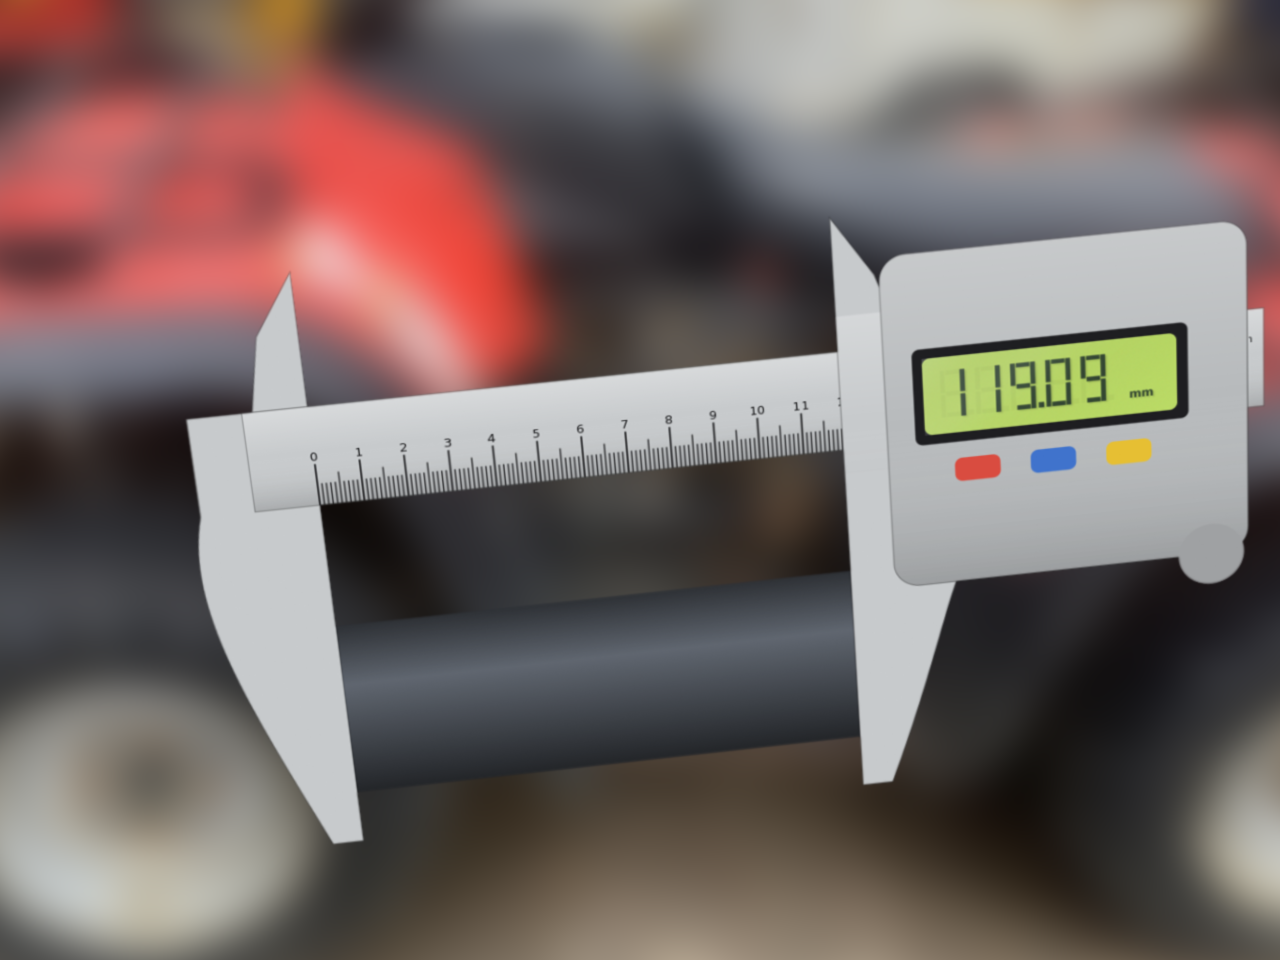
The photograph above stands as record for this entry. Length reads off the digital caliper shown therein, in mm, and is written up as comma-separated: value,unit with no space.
119.09,mm
